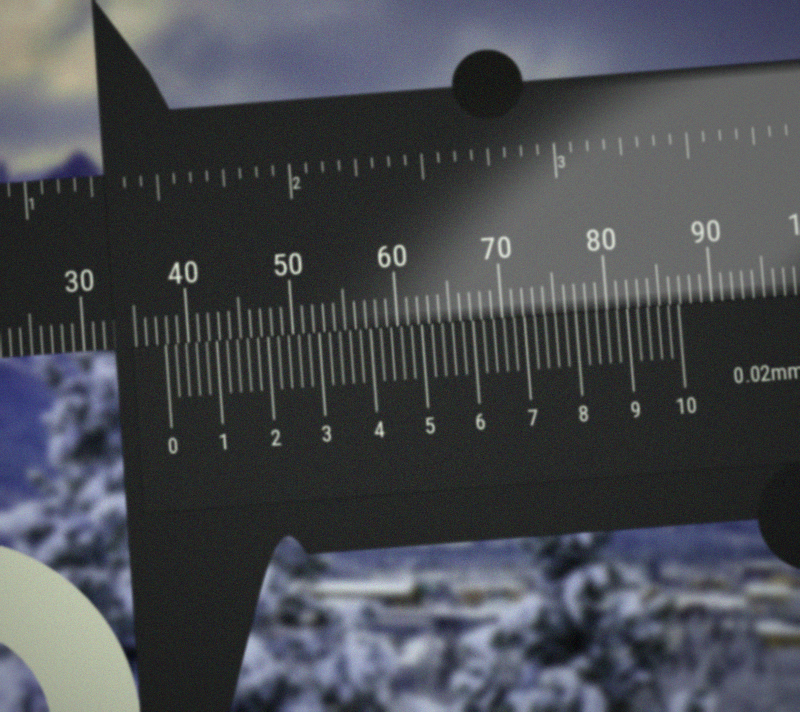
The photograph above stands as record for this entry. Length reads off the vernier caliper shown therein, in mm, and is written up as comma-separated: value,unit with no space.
37.8,mm
